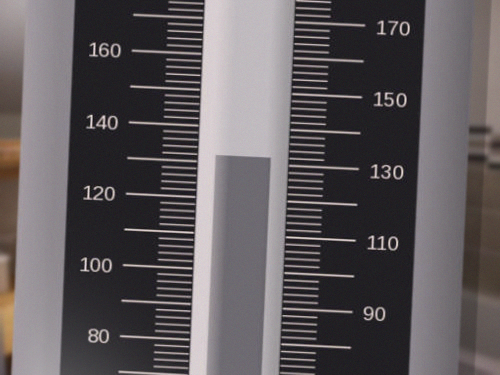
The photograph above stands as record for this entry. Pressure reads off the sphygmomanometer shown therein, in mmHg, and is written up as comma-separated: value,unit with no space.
132,mmHg
